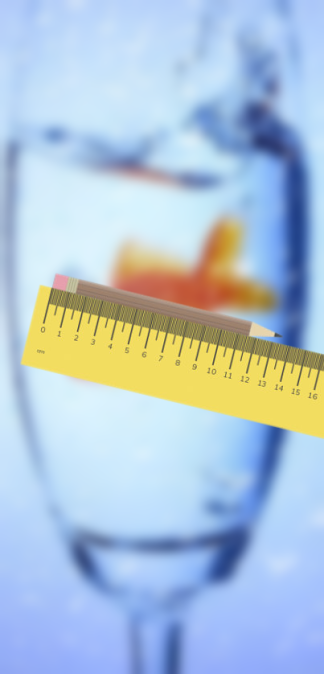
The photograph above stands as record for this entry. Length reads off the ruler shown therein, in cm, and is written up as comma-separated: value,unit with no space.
13.5,cm
